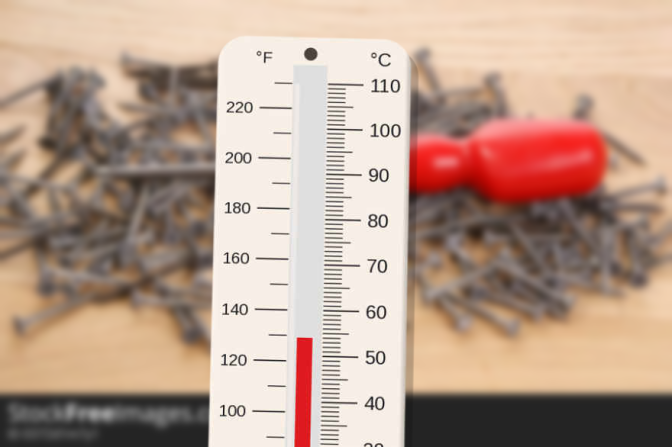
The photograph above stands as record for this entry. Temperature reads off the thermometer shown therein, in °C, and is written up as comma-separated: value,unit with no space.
54,°C
